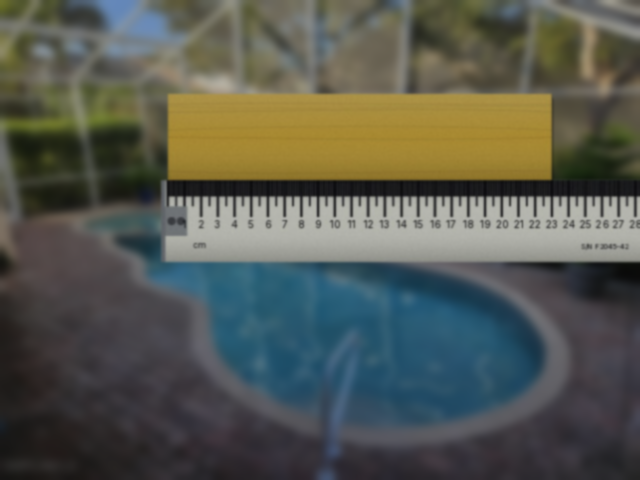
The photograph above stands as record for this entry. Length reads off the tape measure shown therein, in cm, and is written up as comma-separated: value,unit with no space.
23,cm
